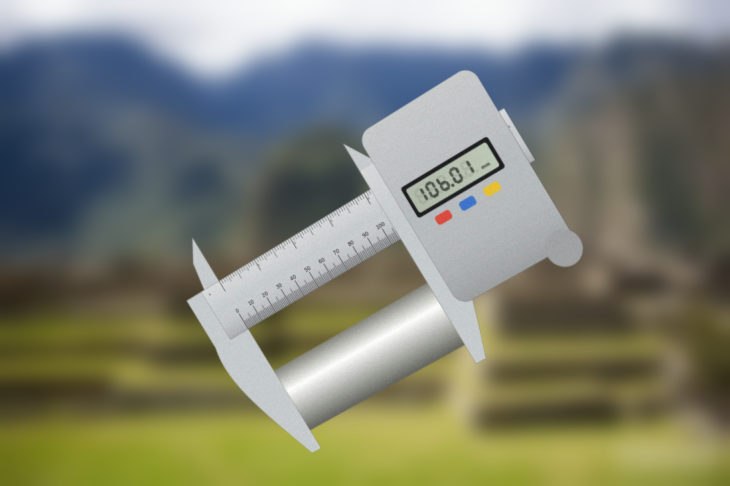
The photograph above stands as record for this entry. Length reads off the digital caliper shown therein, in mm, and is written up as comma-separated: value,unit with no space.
106.01,mm
